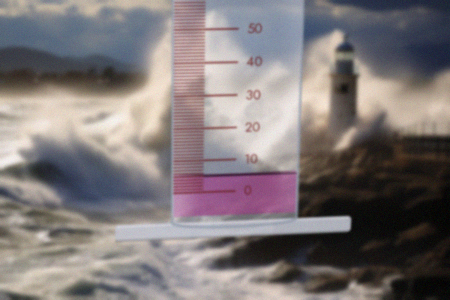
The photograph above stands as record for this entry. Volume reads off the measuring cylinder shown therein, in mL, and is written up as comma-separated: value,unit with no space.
5,mL
